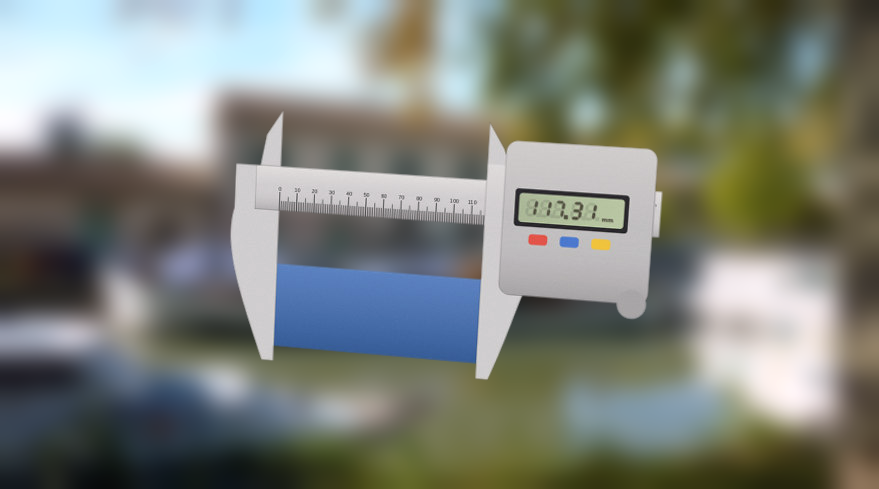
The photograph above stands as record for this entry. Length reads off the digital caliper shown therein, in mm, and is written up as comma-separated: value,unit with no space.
117.31,mm
